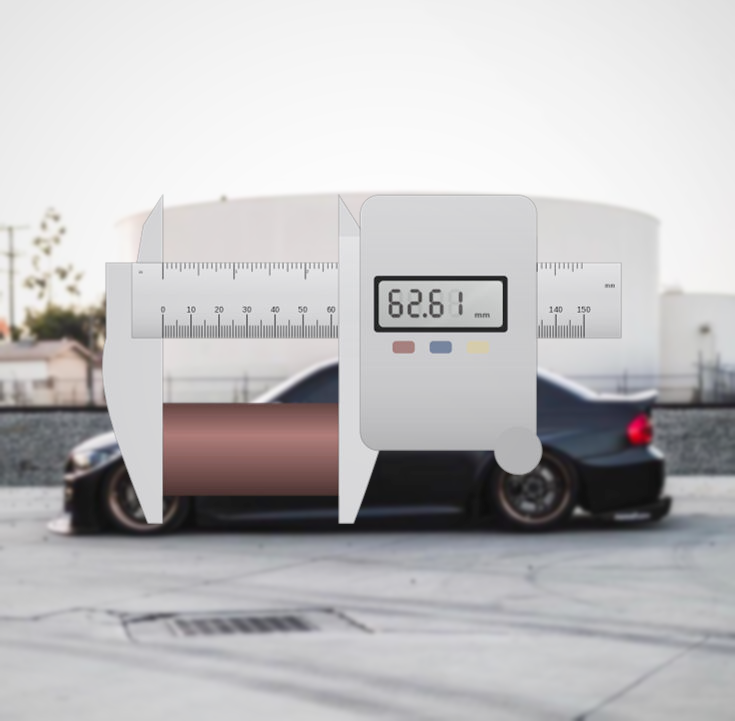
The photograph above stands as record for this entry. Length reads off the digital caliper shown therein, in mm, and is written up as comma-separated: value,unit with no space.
62.61,mm
